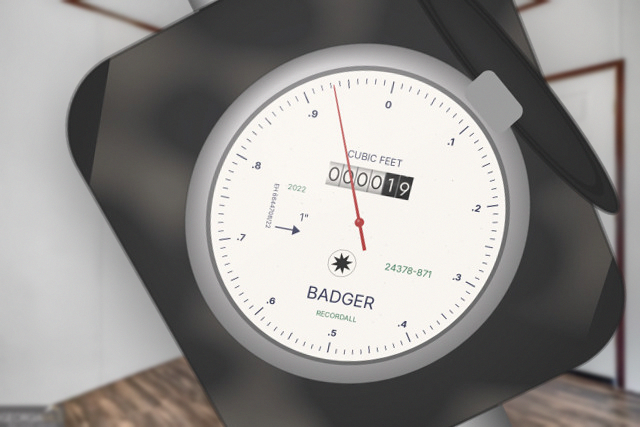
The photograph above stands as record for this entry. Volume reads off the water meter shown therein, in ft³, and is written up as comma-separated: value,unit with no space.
18.93,ft³
